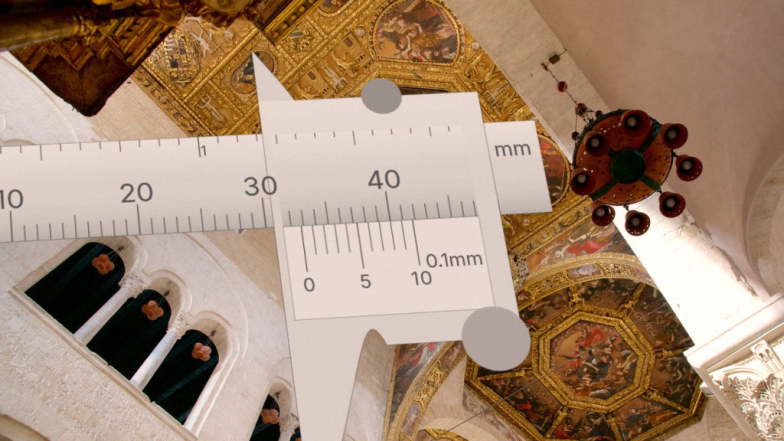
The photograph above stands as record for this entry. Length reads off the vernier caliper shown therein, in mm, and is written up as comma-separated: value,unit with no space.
32.8,mm
